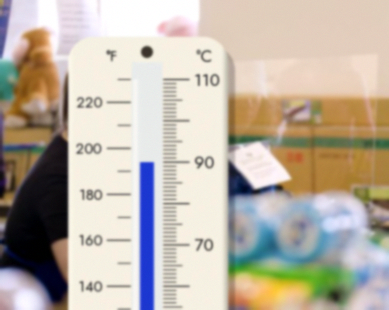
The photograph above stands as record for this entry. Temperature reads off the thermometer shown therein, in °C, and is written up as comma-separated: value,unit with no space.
90,°C
